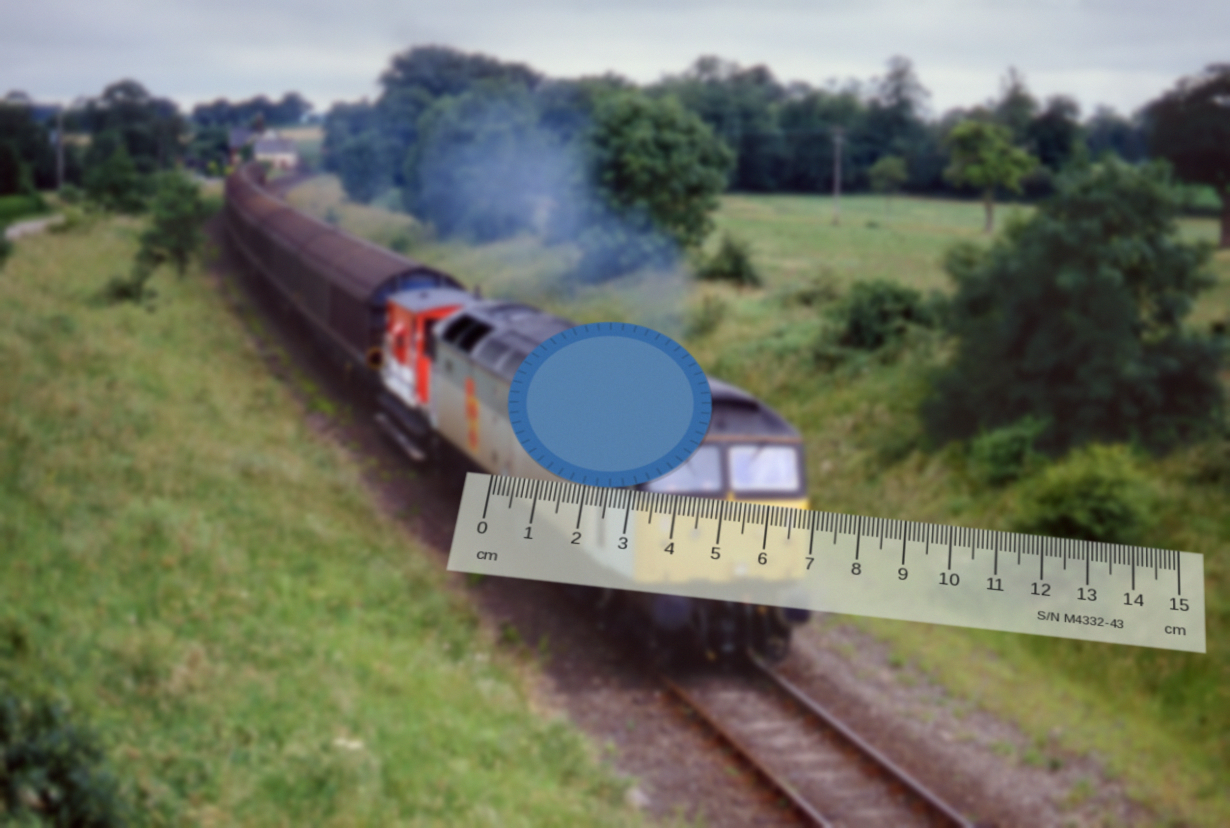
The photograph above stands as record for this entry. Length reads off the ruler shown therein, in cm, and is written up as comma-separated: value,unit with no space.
4.5,cm
